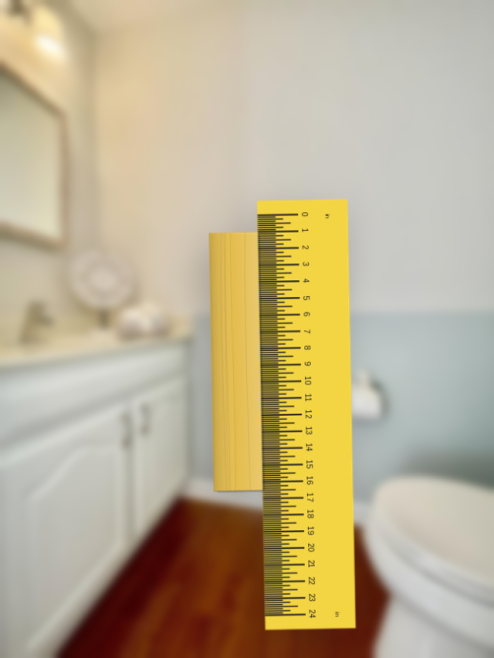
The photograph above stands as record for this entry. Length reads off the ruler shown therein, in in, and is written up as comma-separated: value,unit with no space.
15.5,in
